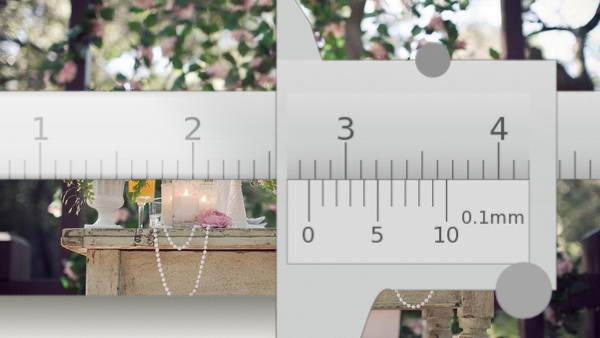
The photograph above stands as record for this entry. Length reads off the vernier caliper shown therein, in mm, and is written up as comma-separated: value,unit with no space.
27.6,mm
